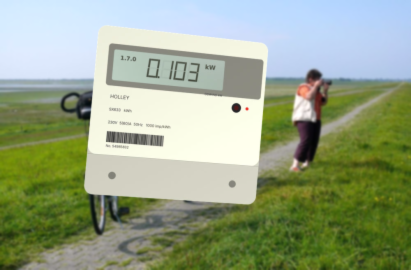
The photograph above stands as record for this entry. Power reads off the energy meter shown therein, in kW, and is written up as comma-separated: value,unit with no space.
0.103,kW
